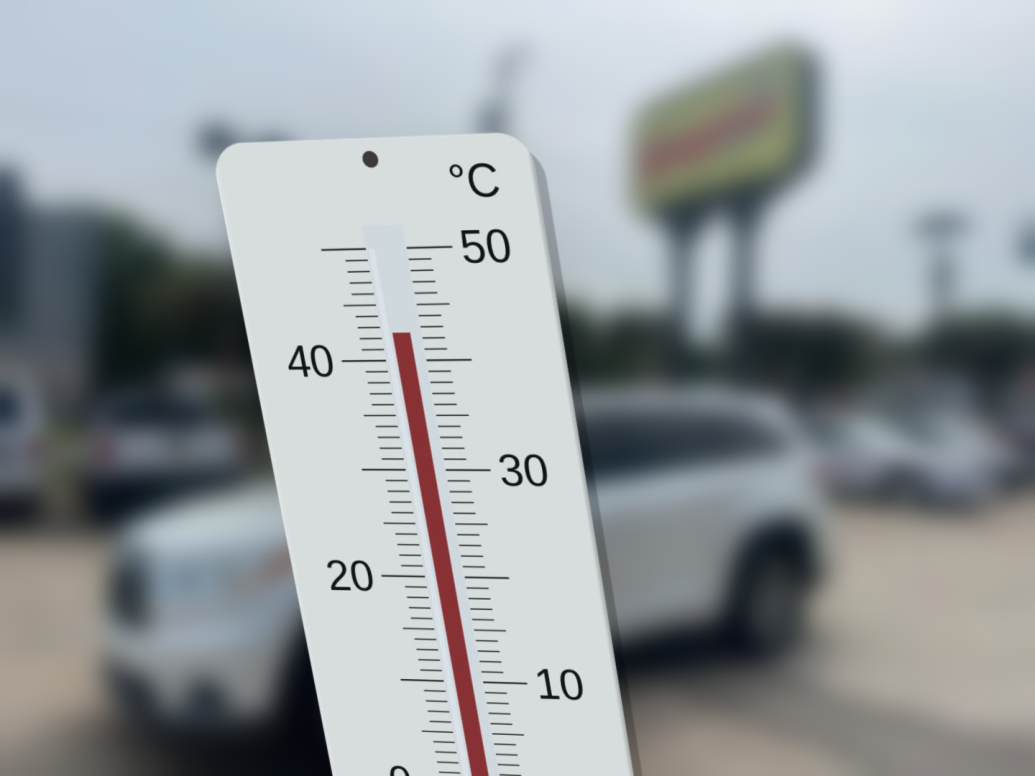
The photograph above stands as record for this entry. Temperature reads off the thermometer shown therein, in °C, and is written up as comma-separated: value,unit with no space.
42.5,°C
